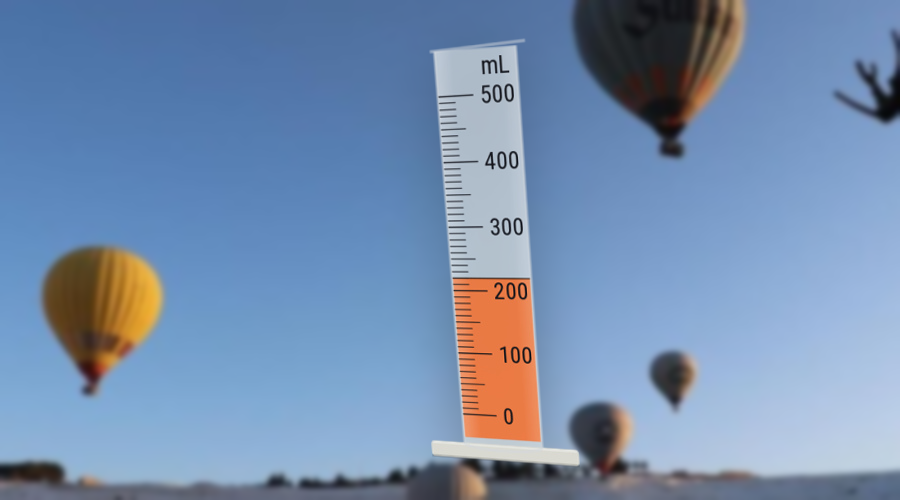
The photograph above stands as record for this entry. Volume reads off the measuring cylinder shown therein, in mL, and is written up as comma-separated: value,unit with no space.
220,mL
